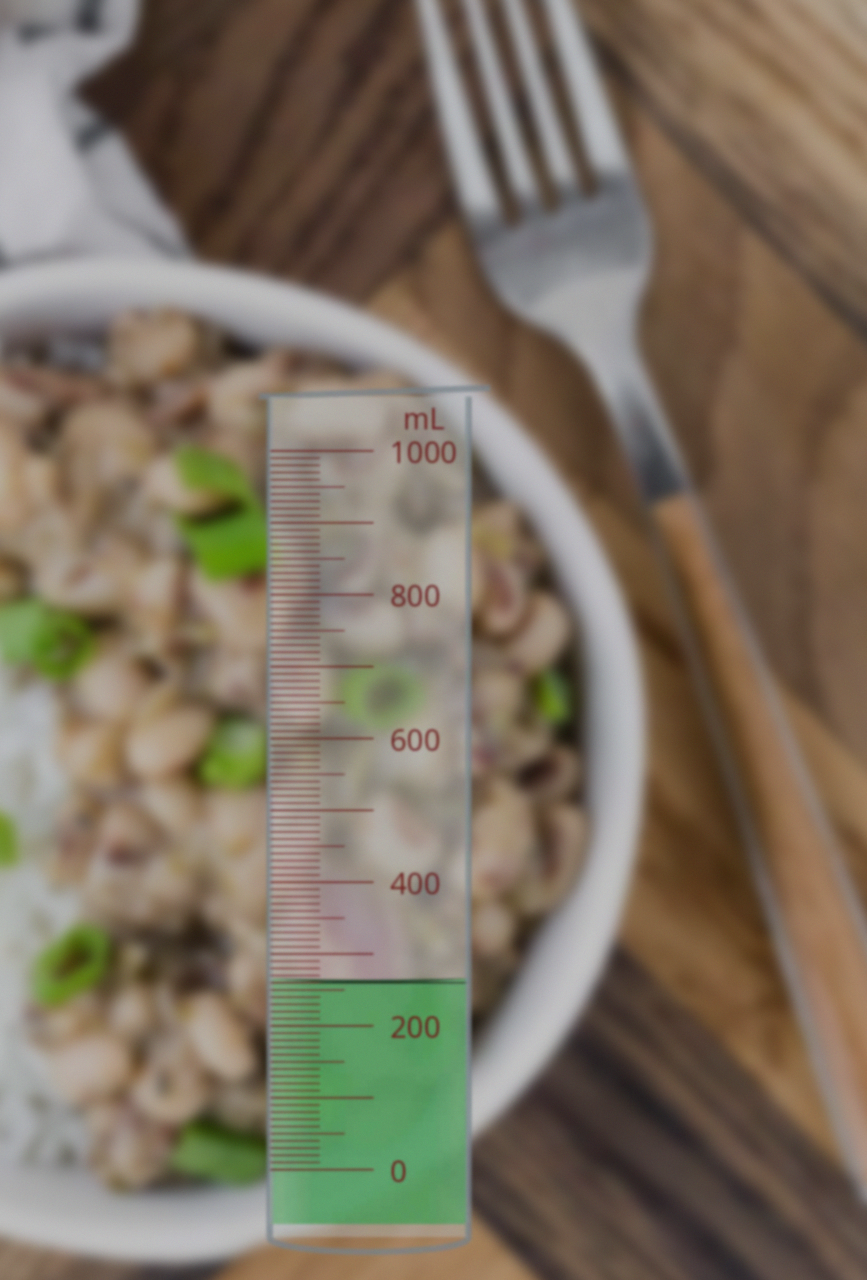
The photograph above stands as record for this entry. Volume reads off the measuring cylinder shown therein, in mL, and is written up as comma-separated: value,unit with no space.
260,mL
